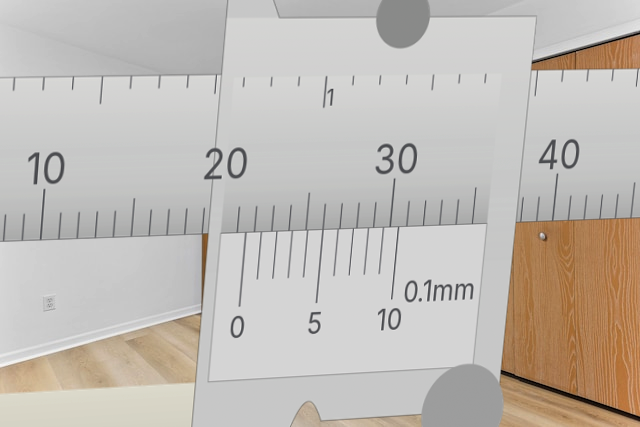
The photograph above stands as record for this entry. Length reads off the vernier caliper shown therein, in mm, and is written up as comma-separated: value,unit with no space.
21.5,mm
